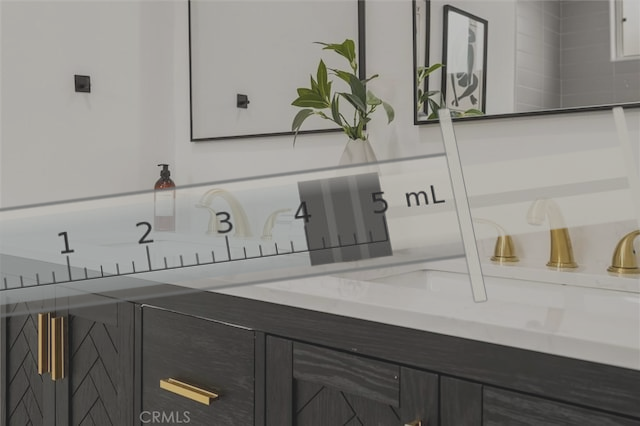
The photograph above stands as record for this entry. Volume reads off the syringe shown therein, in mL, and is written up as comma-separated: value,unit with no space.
4,mL
